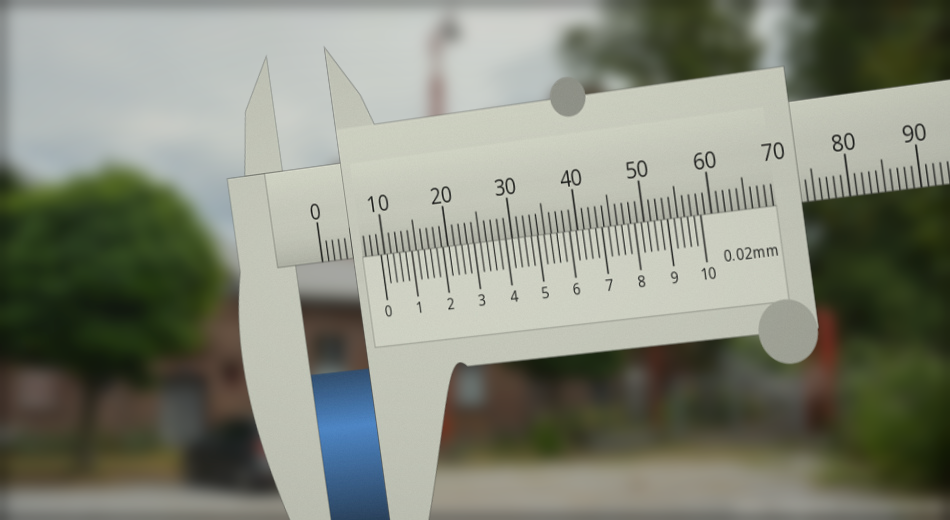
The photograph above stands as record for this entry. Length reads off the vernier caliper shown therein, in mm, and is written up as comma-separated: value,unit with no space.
9.4,mm
